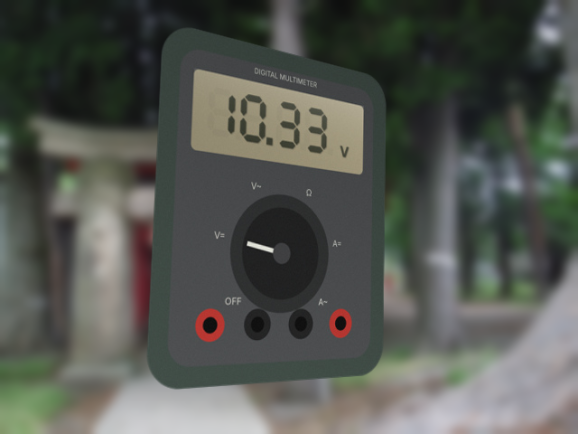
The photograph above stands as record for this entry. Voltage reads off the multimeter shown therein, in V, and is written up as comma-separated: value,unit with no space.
10.33,V
